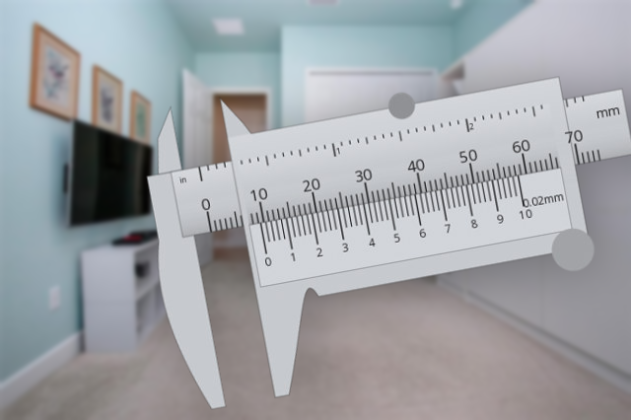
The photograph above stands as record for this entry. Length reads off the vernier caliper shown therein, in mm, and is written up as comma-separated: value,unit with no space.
9.4,mm
